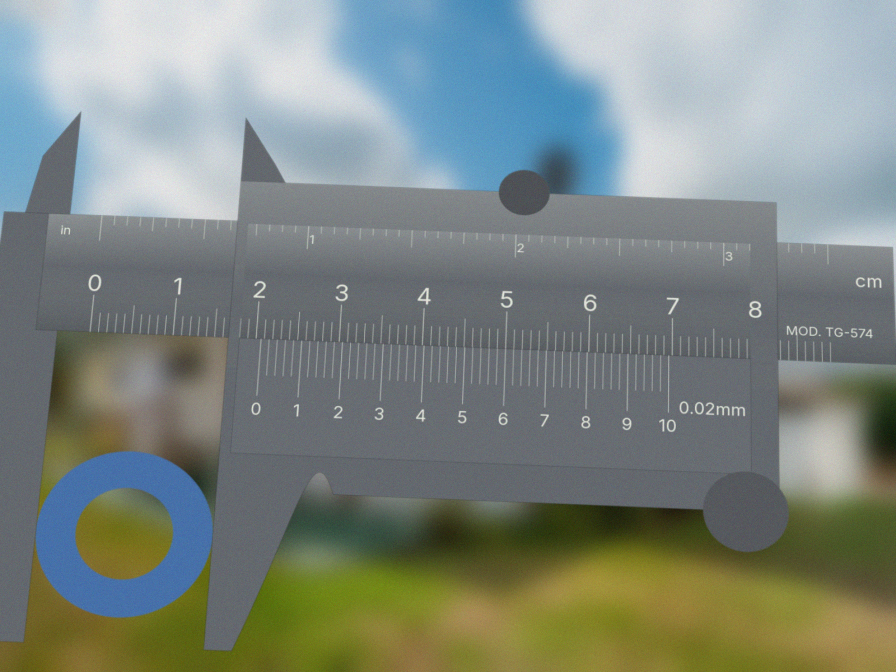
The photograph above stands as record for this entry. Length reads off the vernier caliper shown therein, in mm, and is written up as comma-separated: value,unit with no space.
20.6,mm
